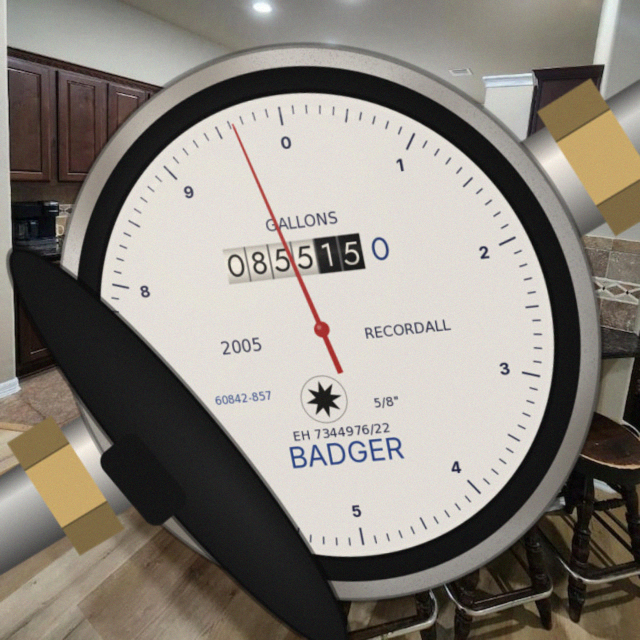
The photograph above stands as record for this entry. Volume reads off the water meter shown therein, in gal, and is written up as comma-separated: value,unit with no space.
855149.6,gal
